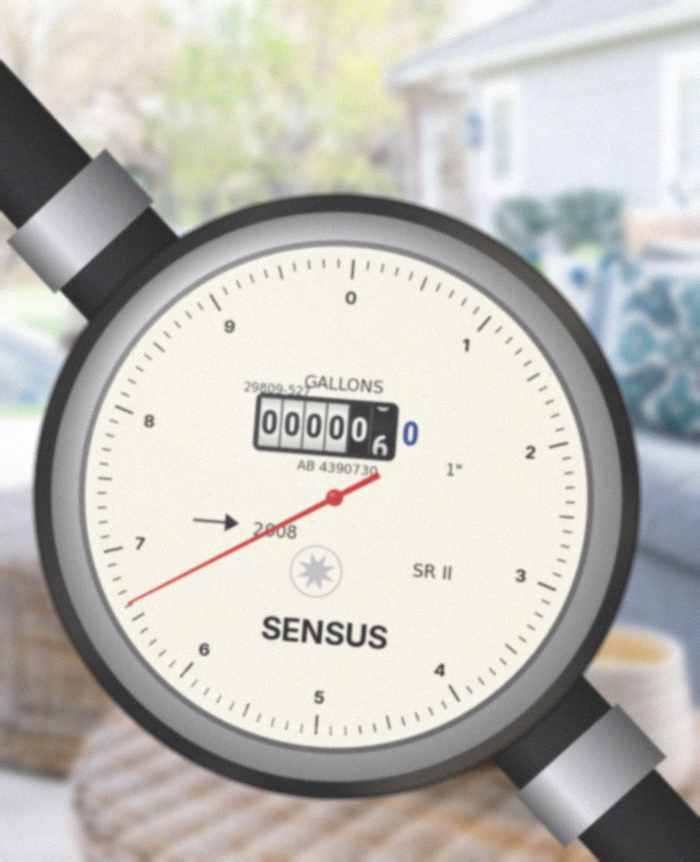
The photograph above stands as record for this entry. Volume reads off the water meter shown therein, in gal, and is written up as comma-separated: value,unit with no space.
56.6,gal
